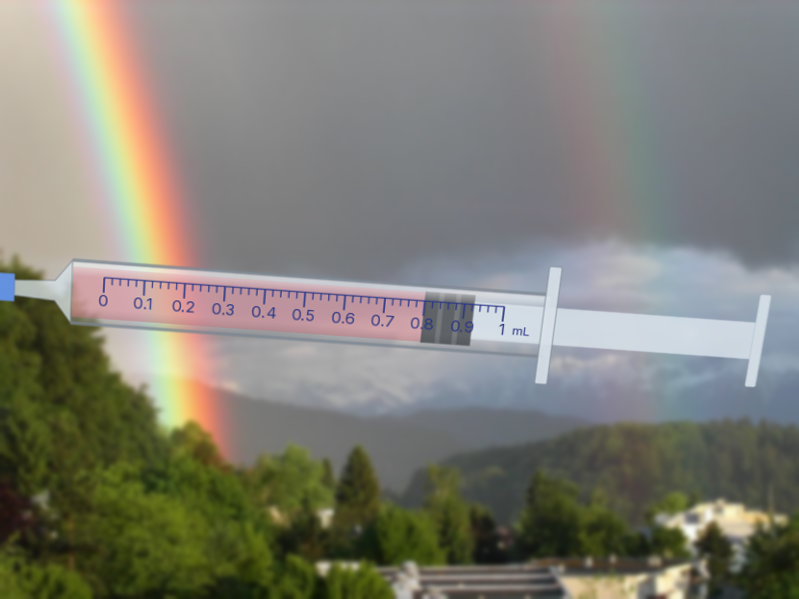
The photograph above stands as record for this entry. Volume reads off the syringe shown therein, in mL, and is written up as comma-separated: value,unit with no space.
0.8,mL
